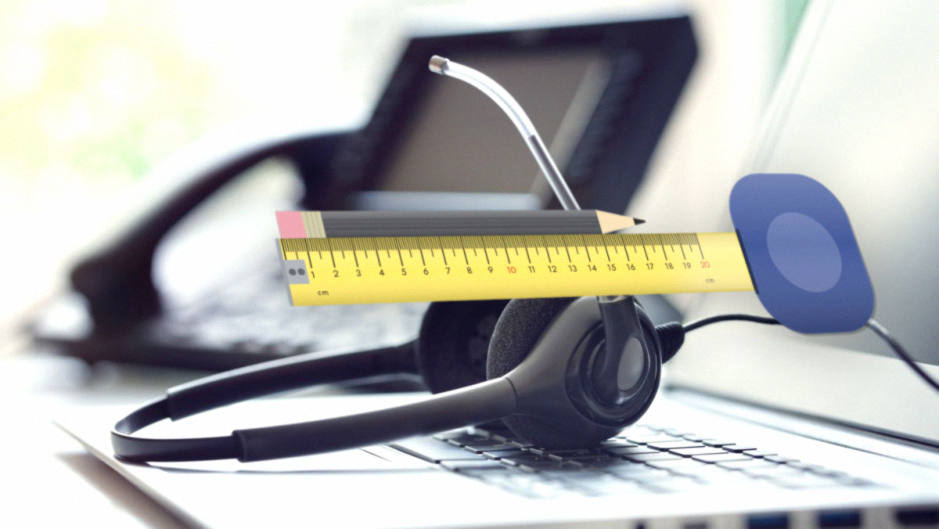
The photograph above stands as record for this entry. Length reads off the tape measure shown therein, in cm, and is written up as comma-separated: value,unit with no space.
17.5,cm
